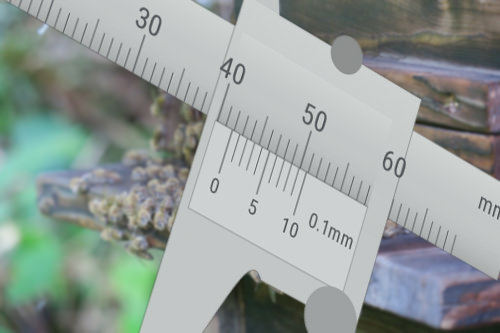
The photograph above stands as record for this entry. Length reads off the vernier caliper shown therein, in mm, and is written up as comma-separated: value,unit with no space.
41.8,mm
